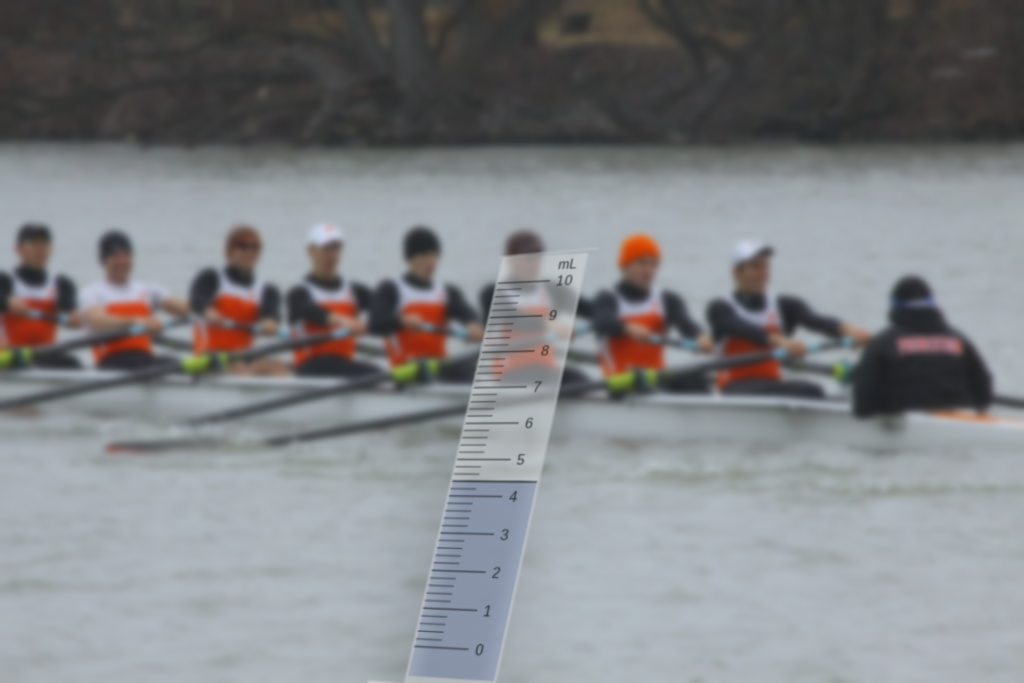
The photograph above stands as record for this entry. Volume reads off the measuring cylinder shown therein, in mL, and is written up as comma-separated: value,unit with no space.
4.4,mL
